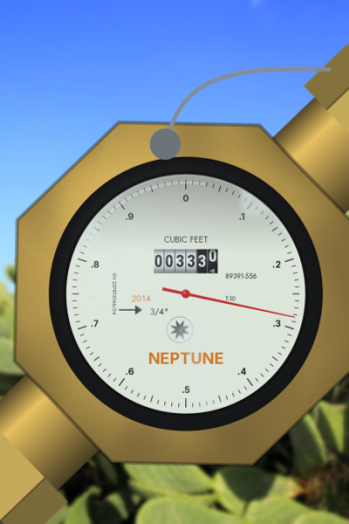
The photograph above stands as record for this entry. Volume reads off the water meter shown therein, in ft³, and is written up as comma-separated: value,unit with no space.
3330.28,ft³
